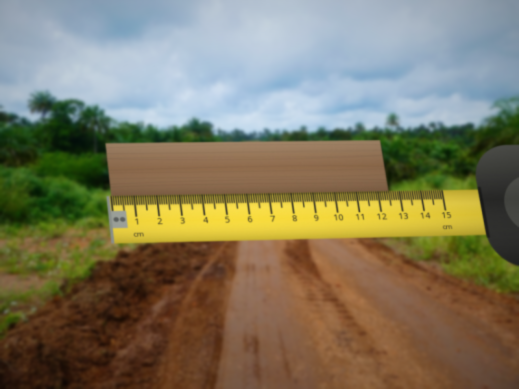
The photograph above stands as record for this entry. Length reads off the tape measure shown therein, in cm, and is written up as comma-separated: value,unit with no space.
12.5,cm
